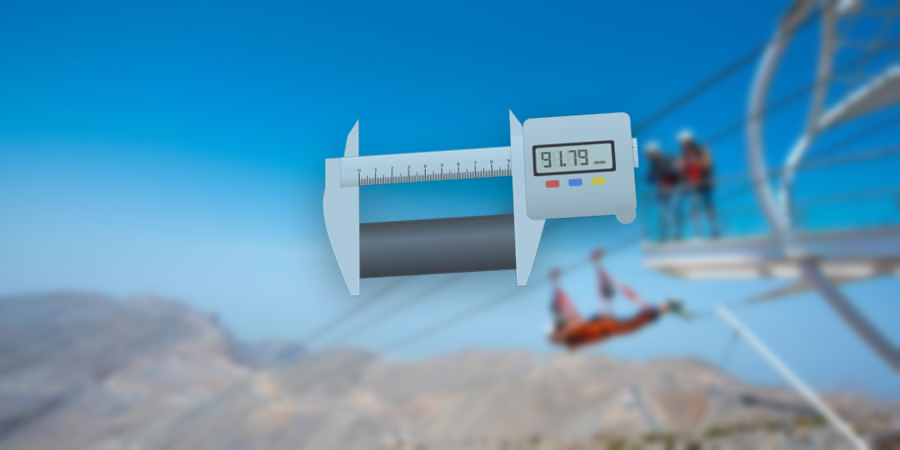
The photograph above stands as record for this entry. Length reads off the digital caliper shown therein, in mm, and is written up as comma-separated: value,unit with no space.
91.79,mm
